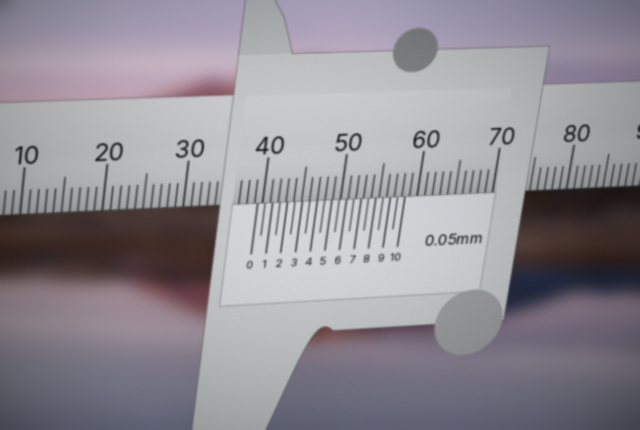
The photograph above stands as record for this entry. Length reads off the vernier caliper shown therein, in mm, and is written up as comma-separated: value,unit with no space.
39.4,mm
